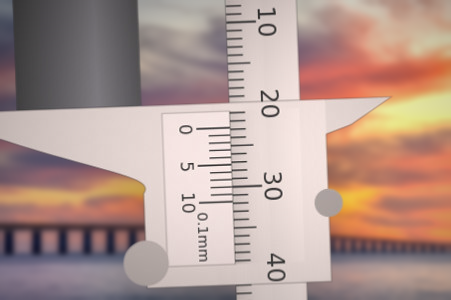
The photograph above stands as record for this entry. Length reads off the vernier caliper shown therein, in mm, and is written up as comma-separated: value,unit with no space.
22.8,mm
